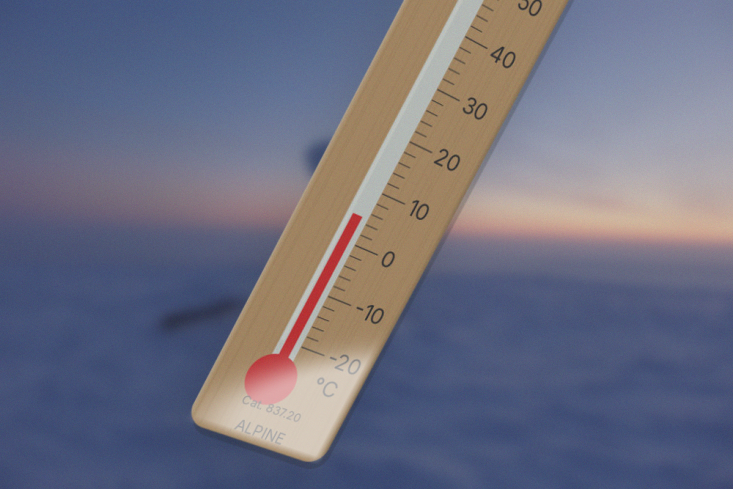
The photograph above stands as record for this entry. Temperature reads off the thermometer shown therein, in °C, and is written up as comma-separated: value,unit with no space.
5,°C
